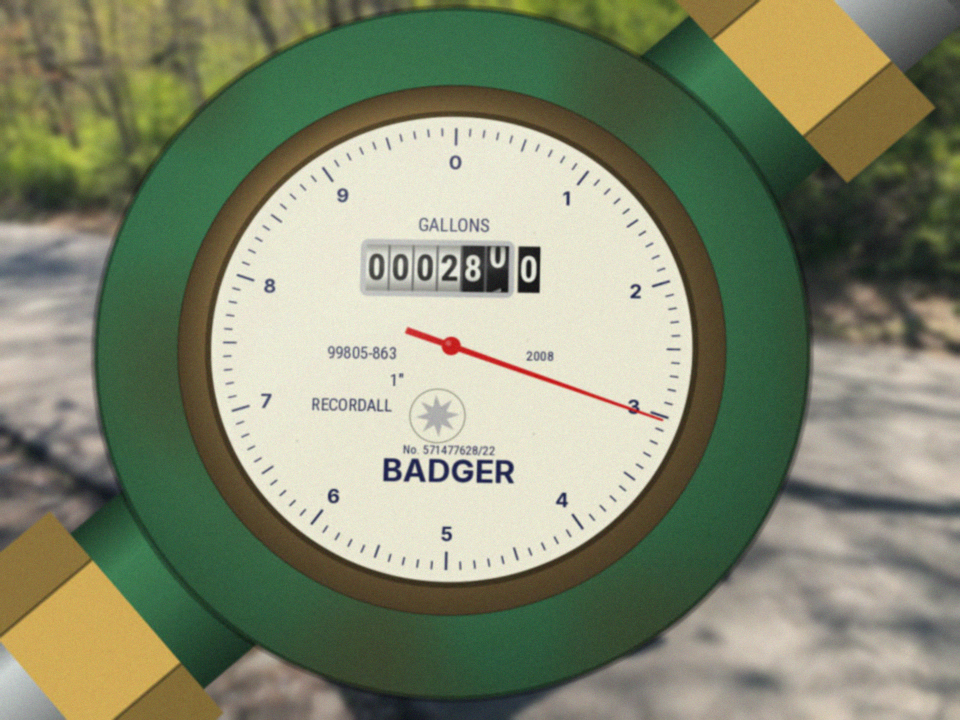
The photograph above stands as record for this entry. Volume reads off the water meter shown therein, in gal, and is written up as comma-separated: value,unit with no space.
2803.0,gal
